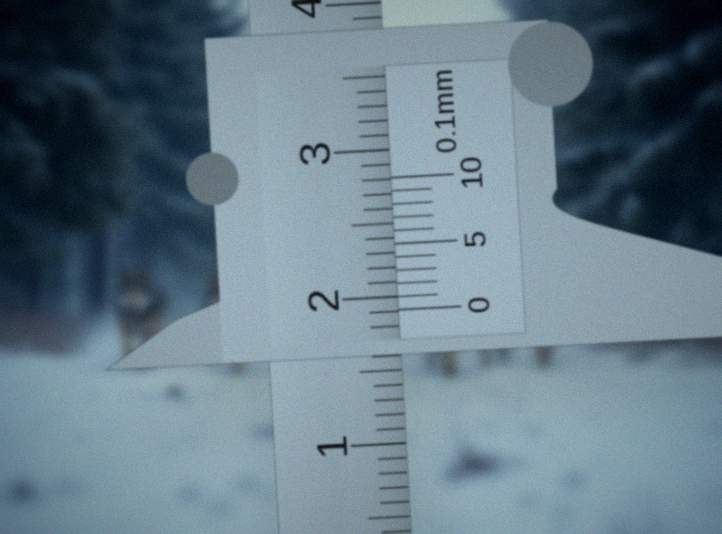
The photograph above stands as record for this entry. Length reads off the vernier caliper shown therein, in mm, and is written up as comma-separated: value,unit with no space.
19.1,mm
